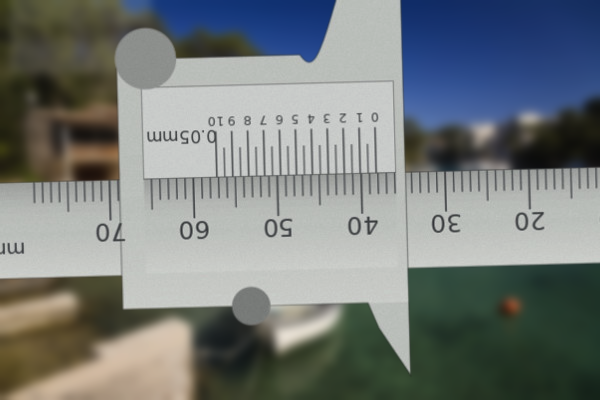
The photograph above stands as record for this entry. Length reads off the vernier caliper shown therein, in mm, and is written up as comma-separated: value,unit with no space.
38.2,mm
